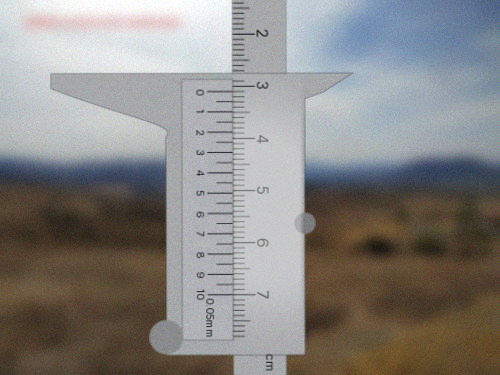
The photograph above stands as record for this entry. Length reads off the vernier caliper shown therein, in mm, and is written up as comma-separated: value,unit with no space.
31.0,mm
